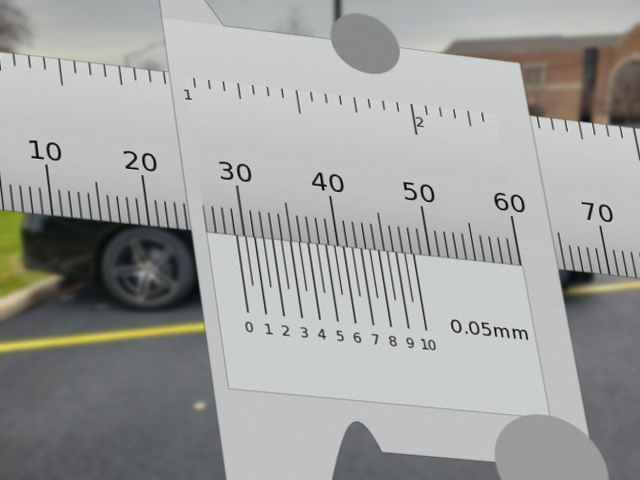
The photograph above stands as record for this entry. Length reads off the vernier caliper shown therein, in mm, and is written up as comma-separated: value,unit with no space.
29.2,mm
